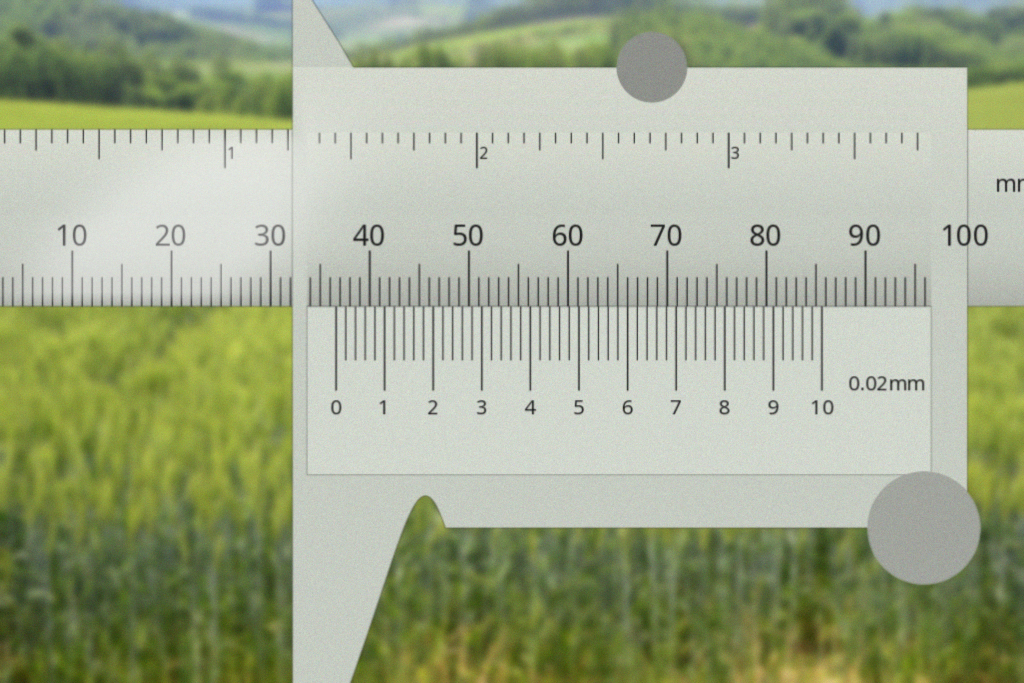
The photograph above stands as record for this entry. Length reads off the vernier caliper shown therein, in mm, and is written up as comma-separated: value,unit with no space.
36.6,mm
